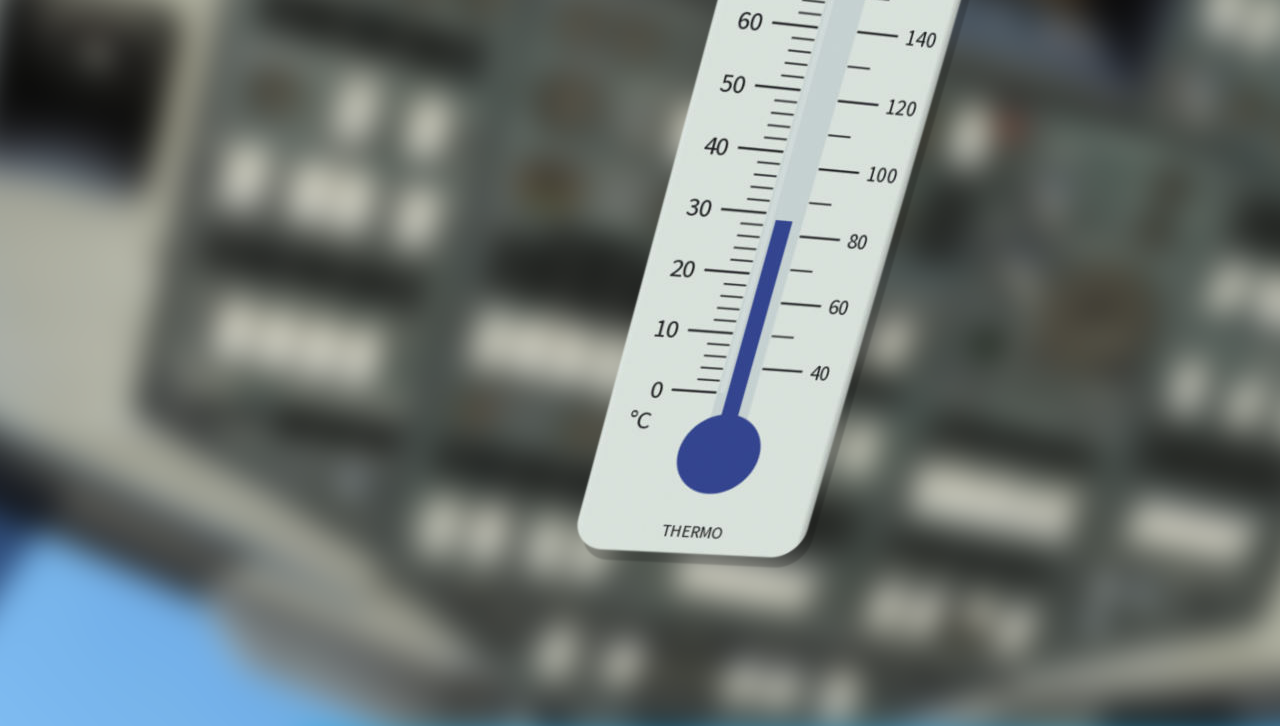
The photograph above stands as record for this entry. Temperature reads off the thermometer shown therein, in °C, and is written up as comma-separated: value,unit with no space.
29,°C
